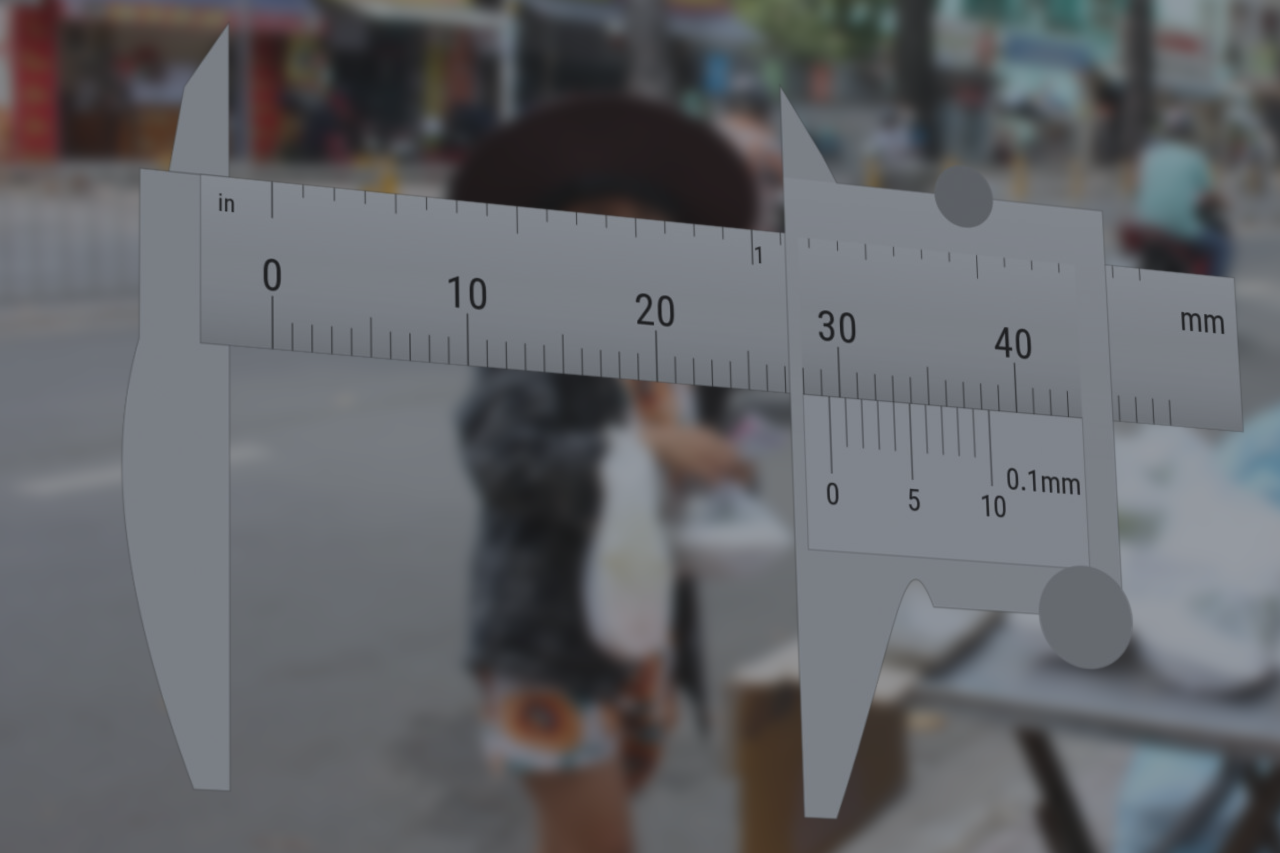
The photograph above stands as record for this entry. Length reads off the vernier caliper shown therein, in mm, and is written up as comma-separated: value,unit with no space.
29.4,mm
